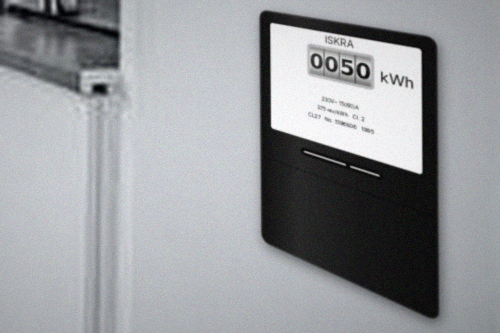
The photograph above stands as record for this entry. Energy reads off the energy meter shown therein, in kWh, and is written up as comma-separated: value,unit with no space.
50,kWh
